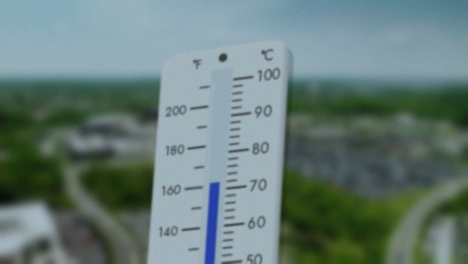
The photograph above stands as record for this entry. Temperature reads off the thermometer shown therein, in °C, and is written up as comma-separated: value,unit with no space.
72,°C
